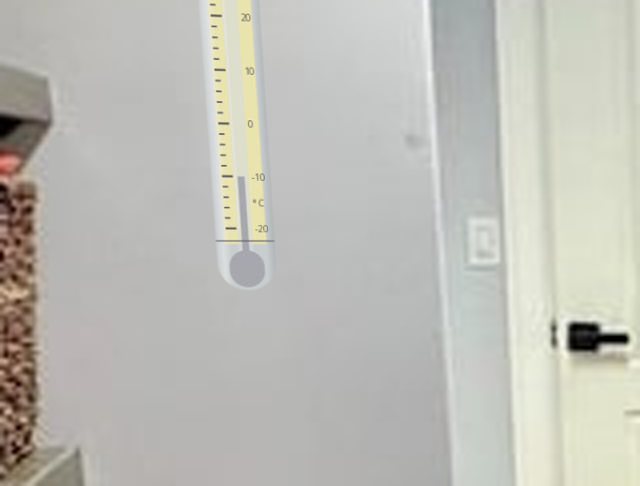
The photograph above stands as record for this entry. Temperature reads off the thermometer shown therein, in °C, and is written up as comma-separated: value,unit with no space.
-10,°C
